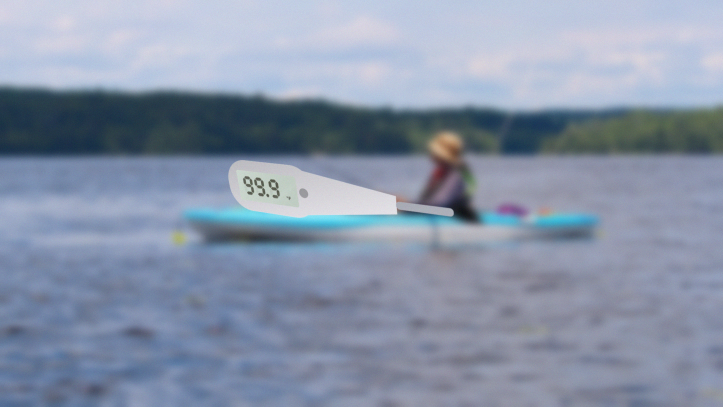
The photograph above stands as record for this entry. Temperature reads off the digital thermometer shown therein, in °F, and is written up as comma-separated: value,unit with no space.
99.9,°F
